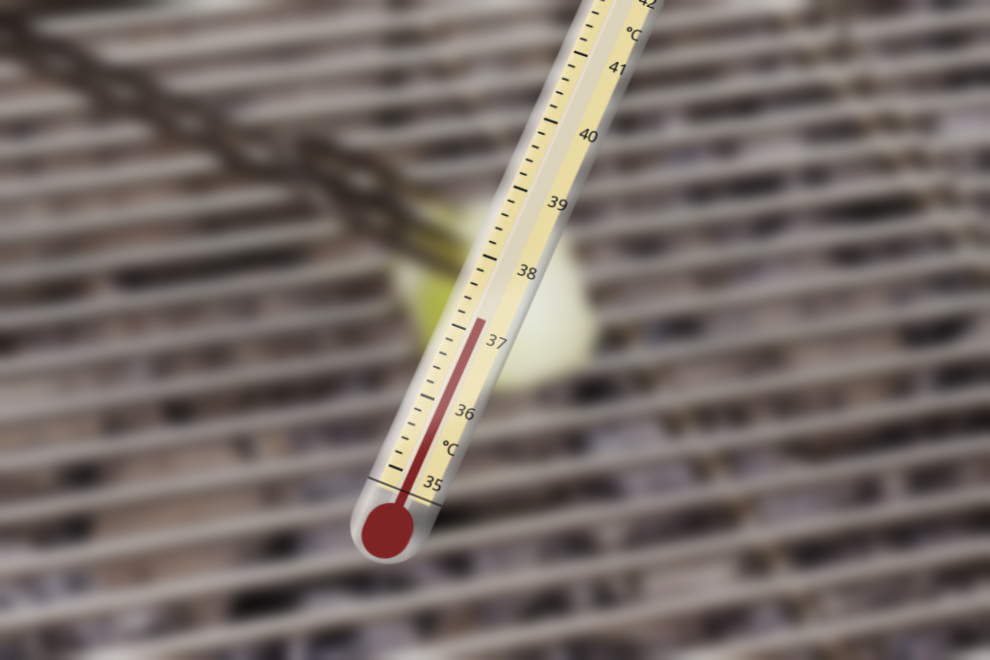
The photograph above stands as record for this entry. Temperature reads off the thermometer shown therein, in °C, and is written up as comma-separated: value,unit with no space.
37.2,°C
